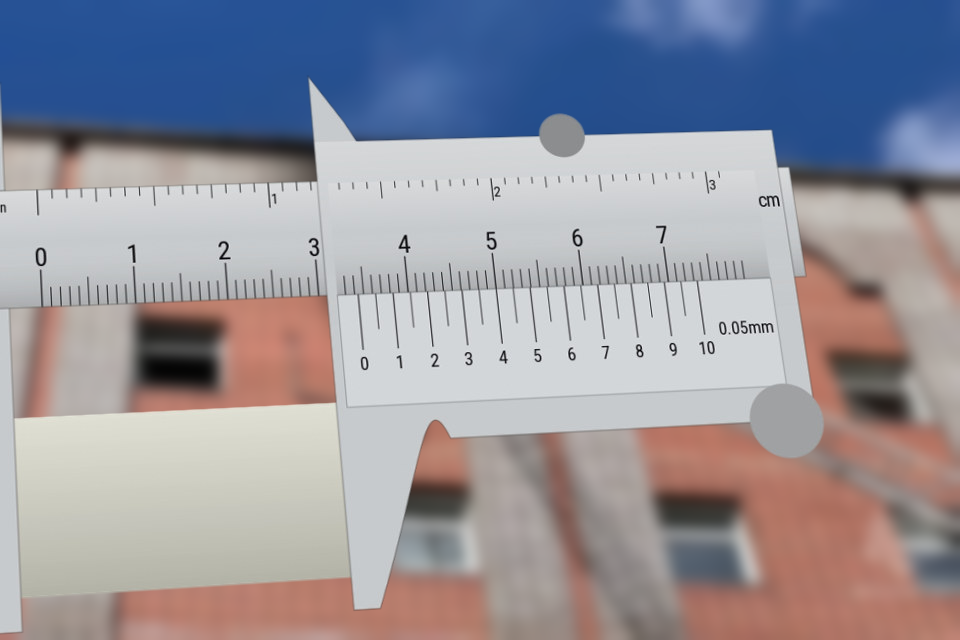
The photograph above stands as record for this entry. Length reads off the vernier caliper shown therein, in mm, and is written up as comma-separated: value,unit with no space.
34.4,mm
